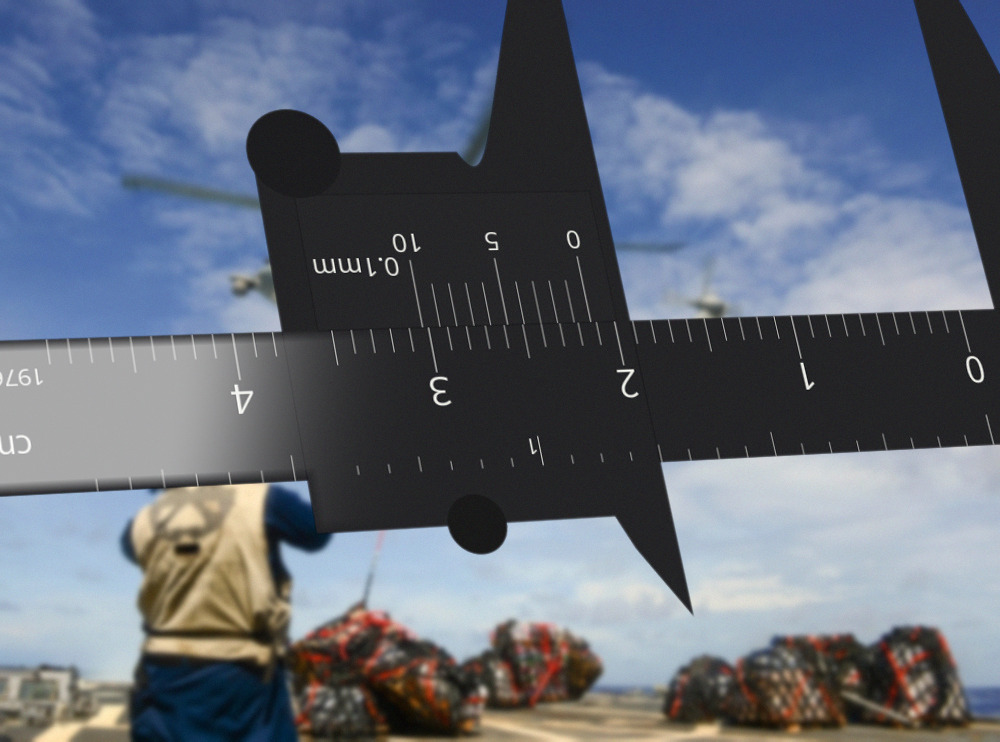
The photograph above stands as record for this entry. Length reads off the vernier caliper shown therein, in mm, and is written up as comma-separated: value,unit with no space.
21.3,mm
